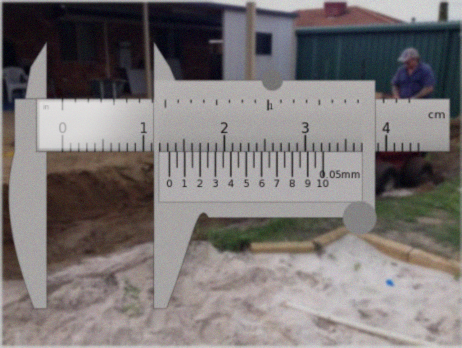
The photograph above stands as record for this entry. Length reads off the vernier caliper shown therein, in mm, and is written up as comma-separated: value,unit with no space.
13.2,mm
